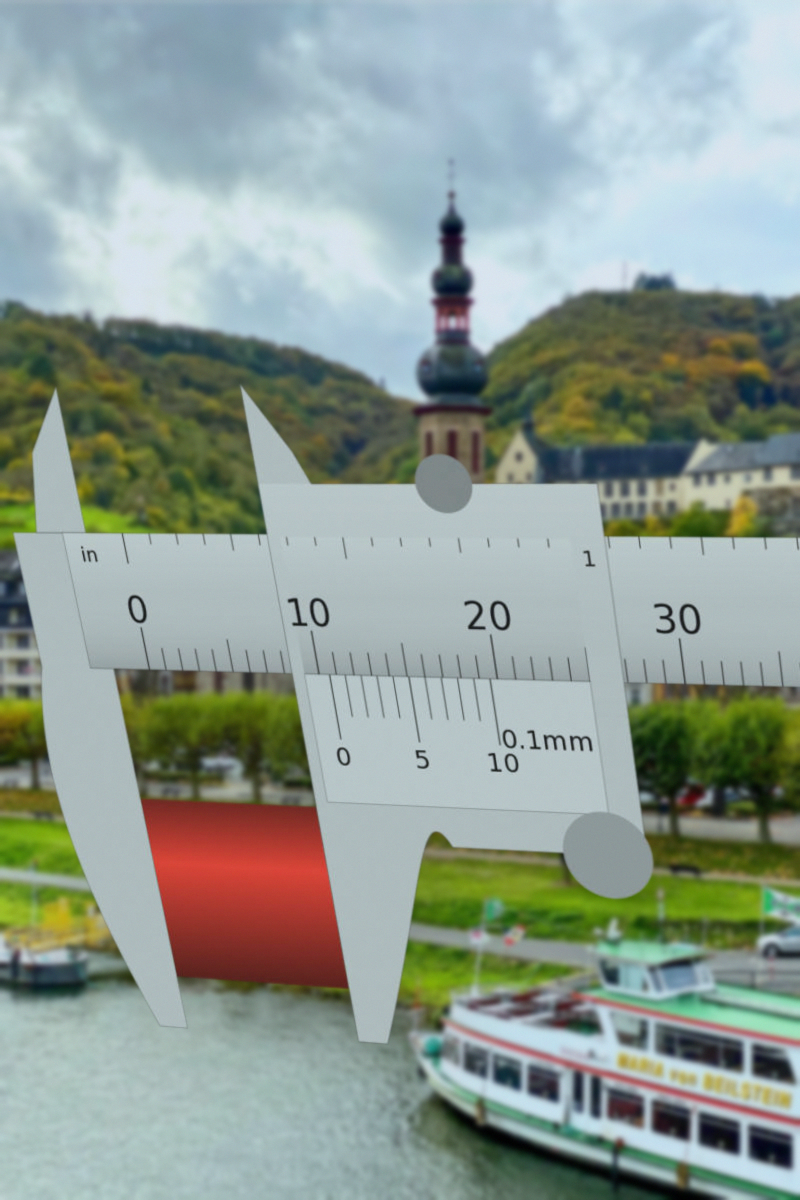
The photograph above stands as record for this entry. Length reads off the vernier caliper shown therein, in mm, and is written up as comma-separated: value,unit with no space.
10.6,mm
